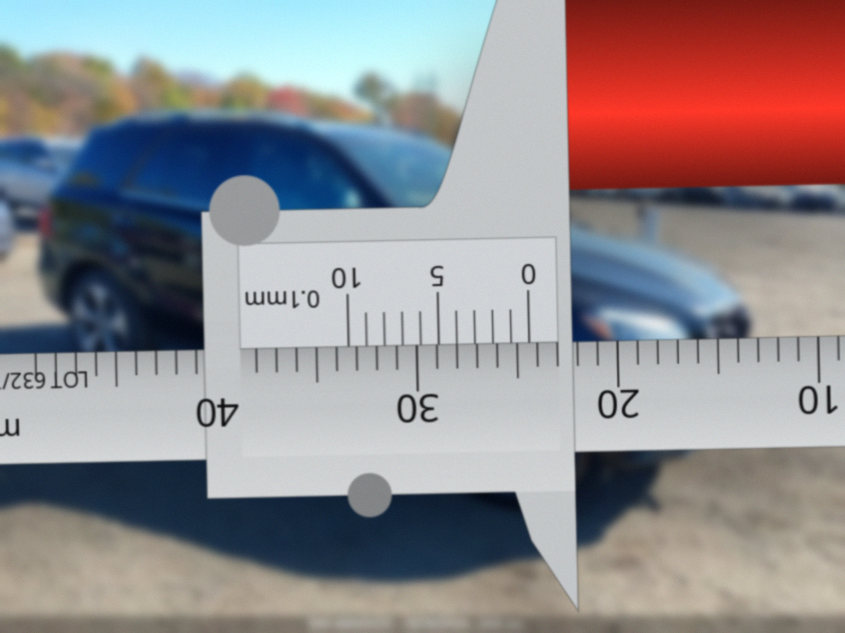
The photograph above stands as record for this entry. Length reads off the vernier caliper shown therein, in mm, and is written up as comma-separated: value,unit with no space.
24.4,mm
